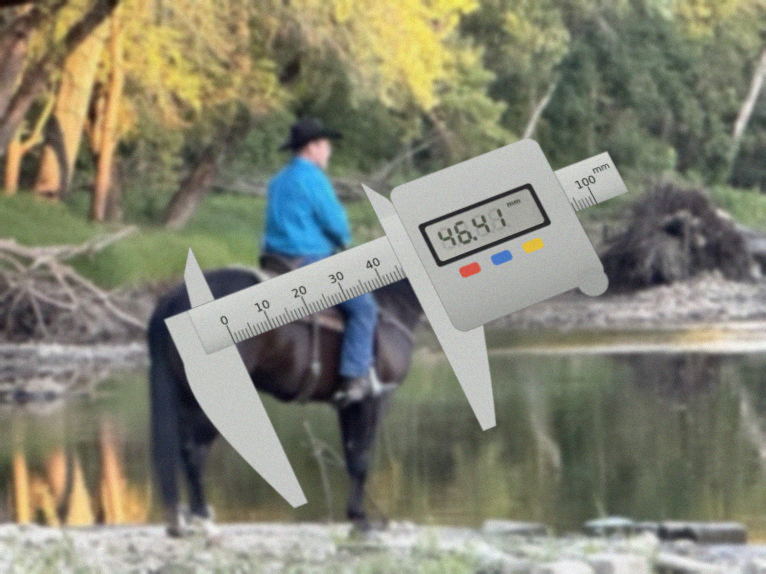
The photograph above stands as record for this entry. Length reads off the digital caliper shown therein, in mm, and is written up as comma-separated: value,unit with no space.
46.41,mm
